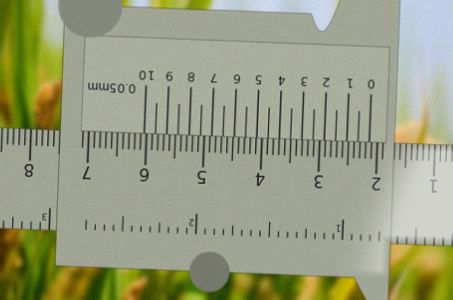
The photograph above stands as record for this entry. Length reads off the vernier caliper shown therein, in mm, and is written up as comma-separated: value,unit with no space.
21.4,mm
